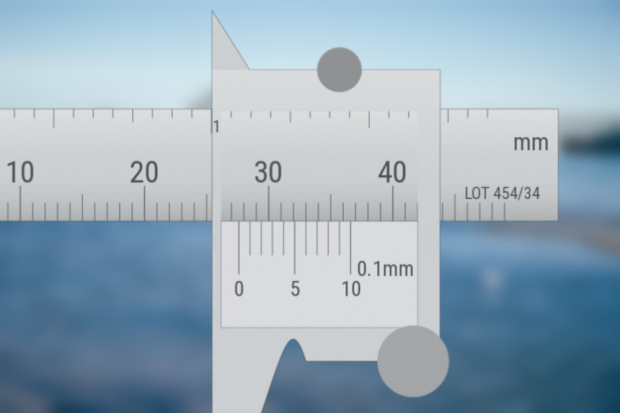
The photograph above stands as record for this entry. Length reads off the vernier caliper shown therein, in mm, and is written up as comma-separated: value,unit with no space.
27.6,mm
